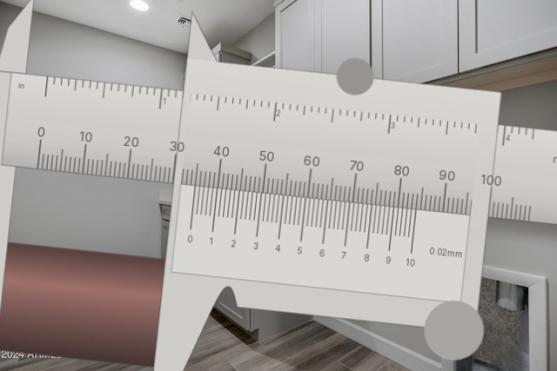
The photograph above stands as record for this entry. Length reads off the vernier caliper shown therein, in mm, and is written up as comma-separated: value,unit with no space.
35.0,mm
